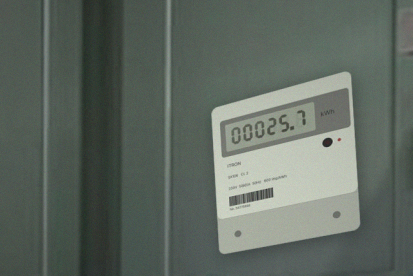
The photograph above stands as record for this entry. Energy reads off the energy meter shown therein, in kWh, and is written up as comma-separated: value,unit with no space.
25.7,kWh
